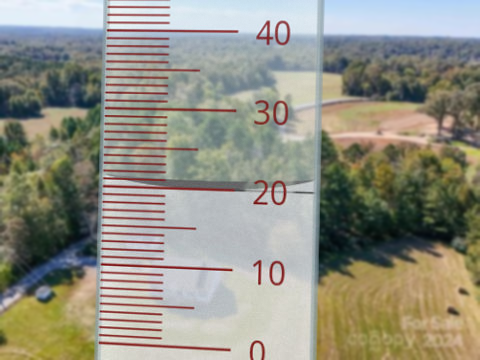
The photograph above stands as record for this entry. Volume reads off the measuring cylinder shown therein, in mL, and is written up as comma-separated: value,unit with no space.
20,mL
